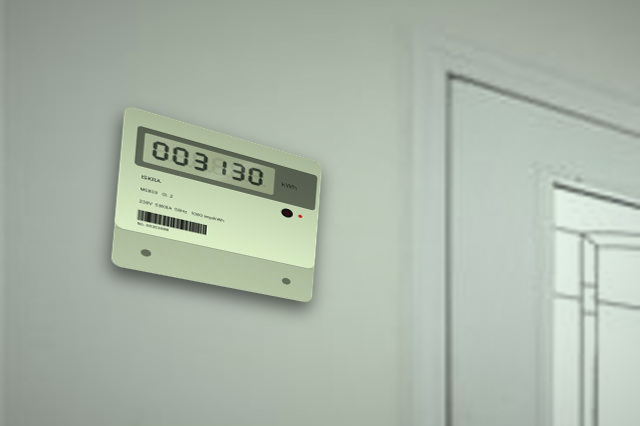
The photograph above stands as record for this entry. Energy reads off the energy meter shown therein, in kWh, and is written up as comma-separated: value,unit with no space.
3130,kWh
